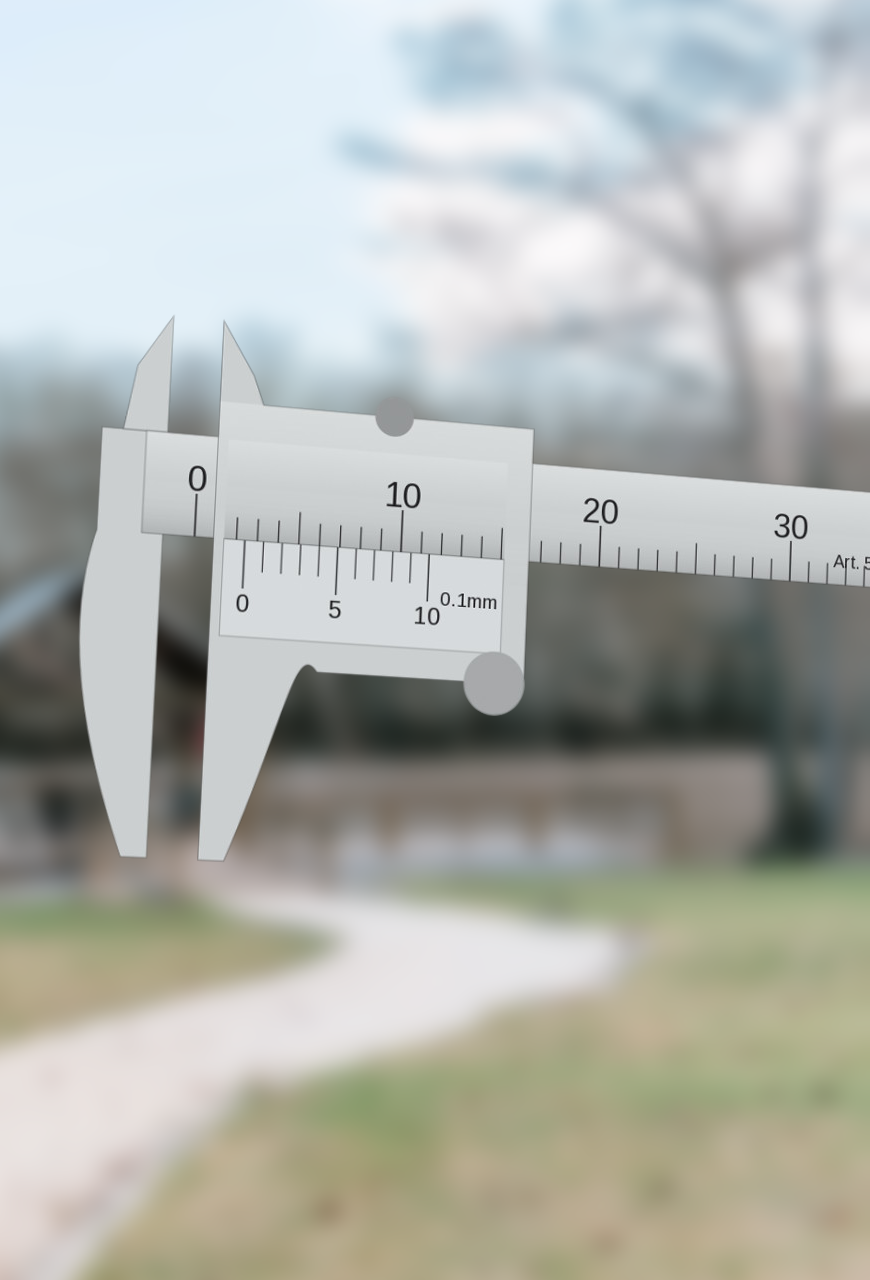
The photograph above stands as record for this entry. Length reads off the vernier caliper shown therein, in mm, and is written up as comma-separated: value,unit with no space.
2.4,mm
